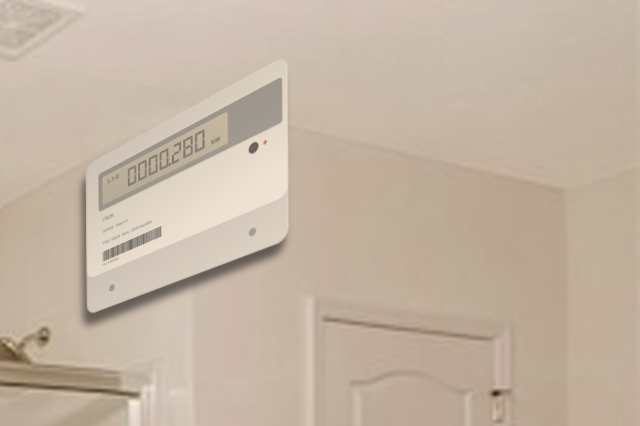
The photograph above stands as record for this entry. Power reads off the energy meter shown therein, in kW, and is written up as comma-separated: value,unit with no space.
0.280,kW
